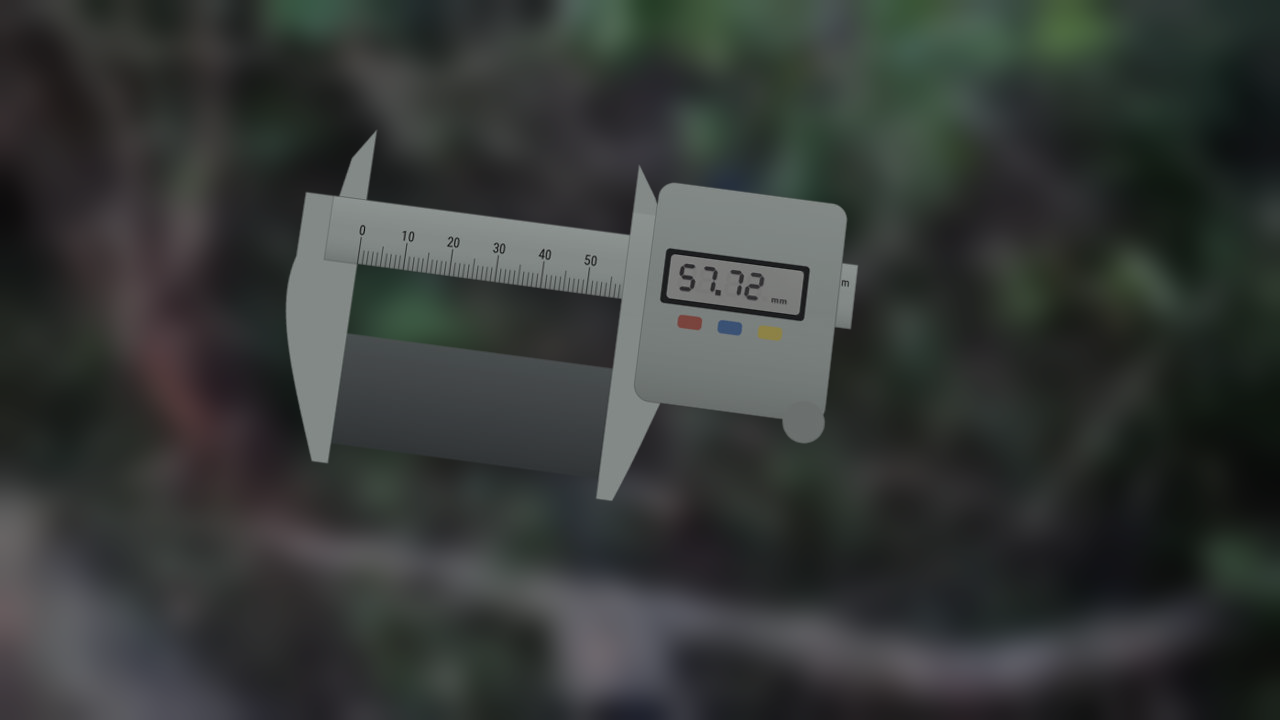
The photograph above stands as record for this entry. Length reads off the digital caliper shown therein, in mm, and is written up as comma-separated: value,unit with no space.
57.72,mm
